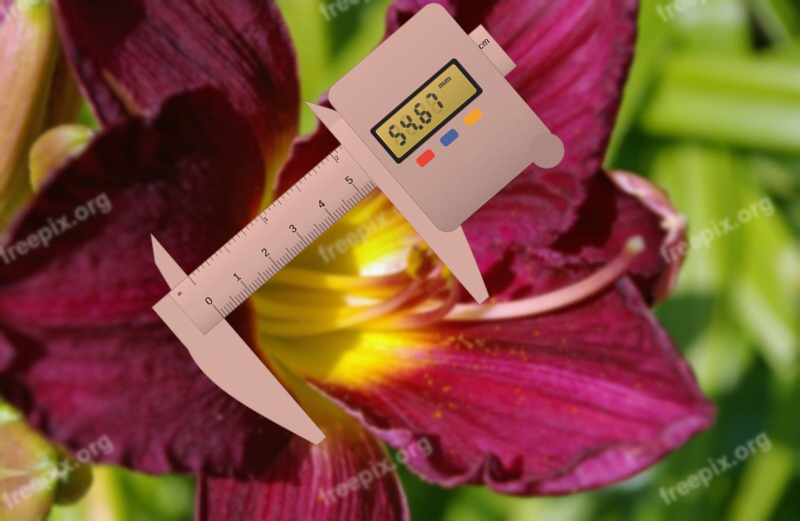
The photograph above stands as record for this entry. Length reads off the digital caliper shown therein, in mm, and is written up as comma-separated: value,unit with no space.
54.67,mm
